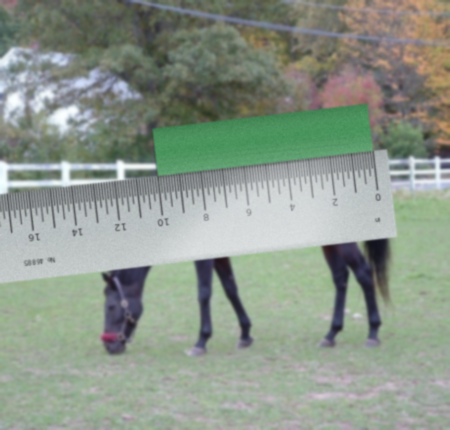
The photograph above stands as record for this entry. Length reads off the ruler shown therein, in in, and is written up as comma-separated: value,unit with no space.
10,in
